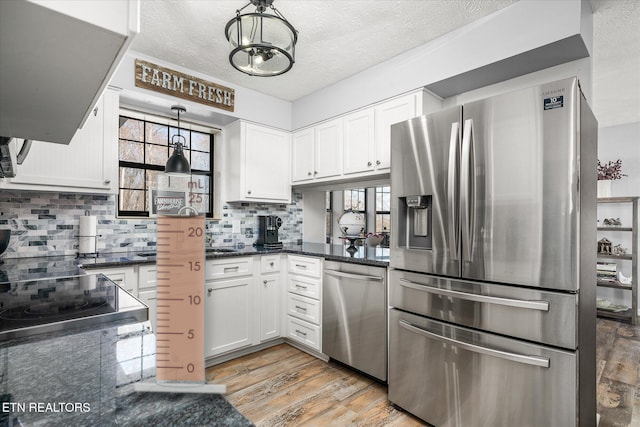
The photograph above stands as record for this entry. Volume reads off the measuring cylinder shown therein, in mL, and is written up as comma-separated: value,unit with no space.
22,mL
